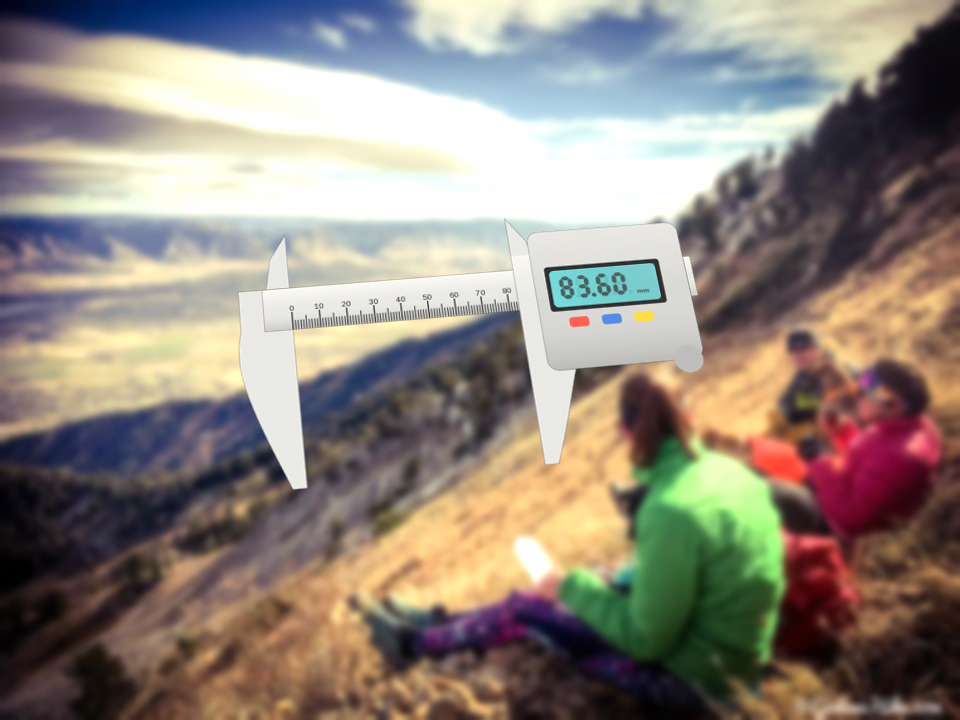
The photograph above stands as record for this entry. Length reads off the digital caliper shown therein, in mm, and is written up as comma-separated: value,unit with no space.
83.60,mm
